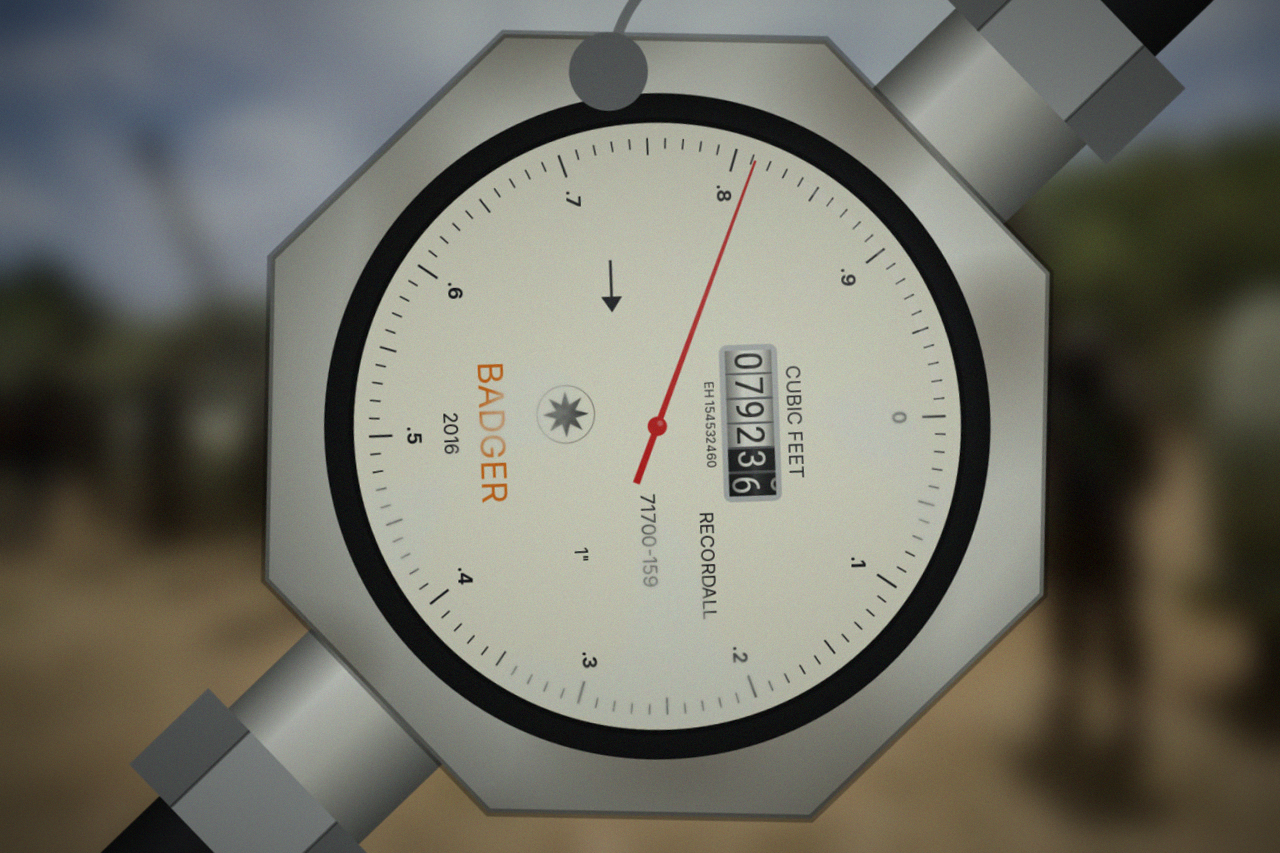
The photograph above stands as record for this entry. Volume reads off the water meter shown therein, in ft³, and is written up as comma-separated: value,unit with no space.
79235.81,ft³
